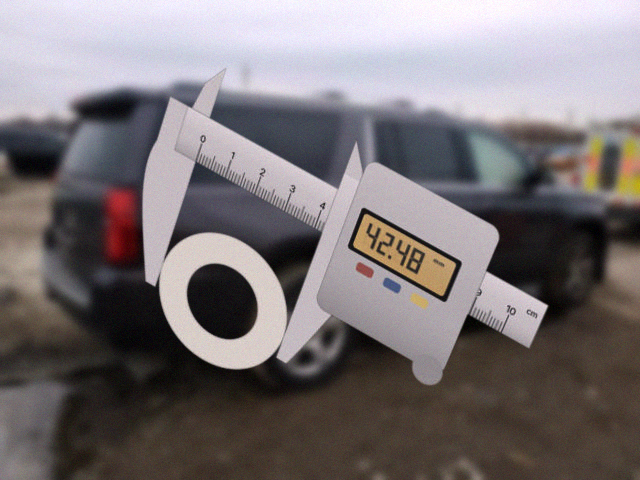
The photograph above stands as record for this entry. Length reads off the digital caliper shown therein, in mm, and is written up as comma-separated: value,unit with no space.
42.48,mm
